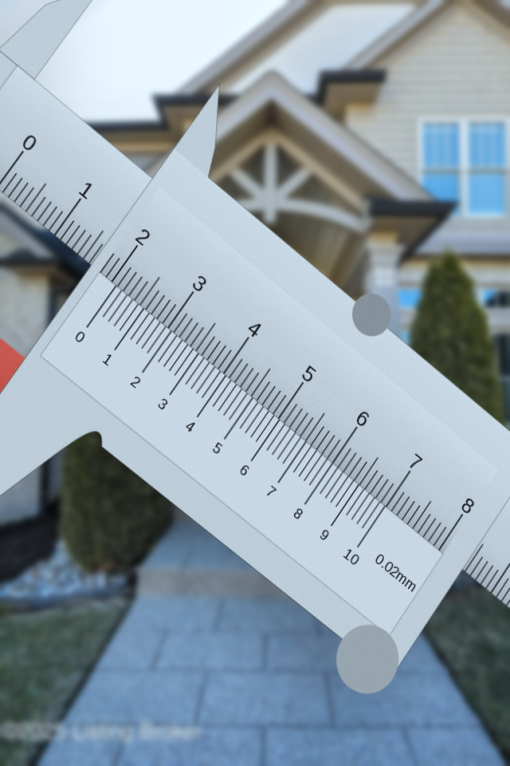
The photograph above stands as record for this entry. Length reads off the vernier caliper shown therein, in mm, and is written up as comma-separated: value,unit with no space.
20.8,mm
